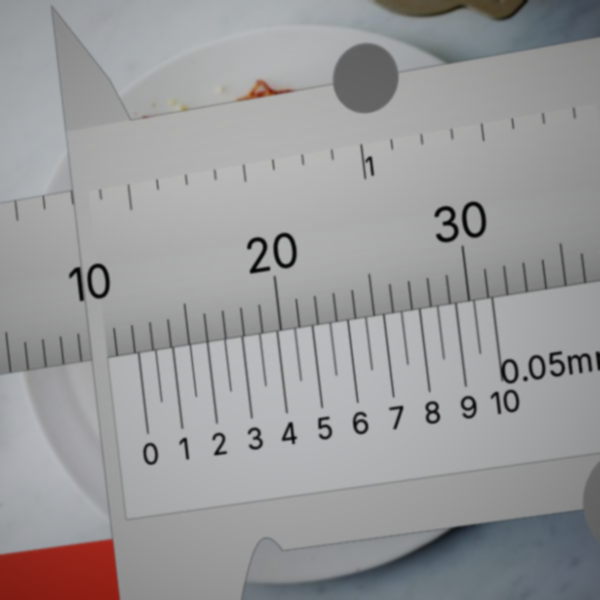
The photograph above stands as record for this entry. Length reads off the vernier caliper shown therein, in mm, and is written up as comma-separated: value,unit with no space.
12.2,mm
